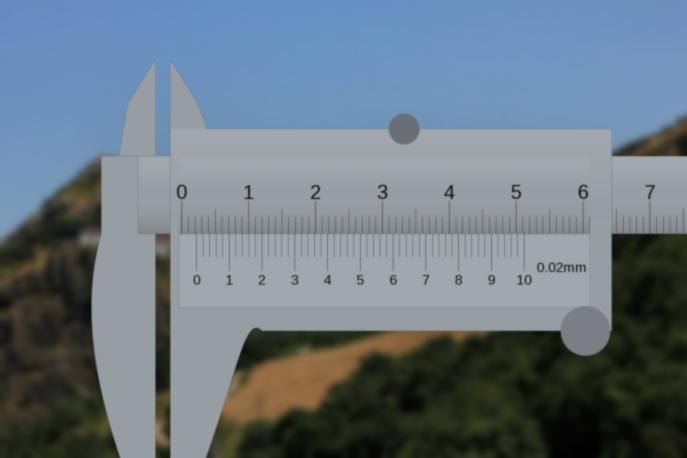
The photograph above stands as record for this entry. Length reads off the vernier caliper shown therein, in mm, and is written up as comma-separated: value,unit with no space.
2.2,mm
